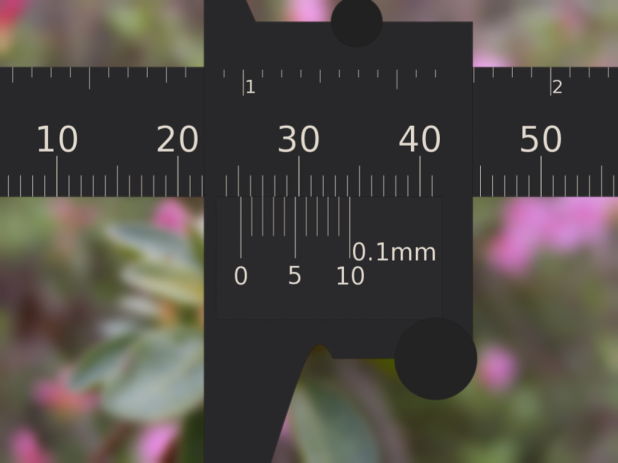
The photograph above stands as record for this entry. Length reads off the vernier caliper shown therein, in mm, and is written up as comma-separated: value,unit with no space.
25.2,mm
